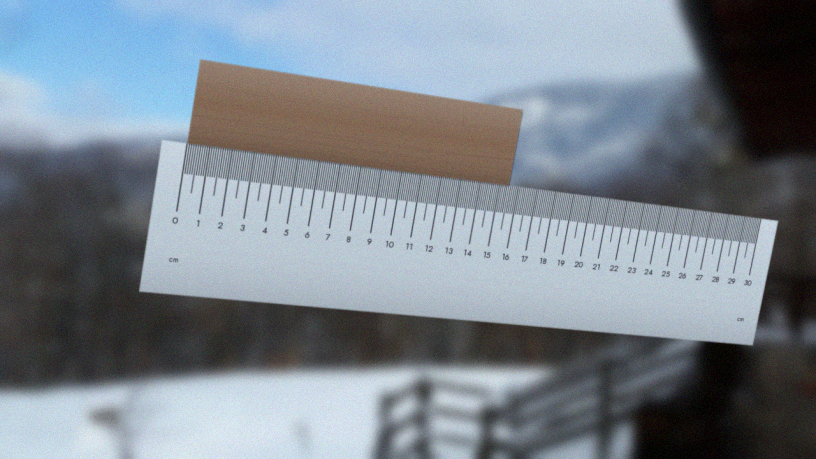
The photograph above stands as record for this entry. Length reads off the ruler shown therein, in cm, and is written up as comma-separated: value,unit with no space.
15.5,cm
